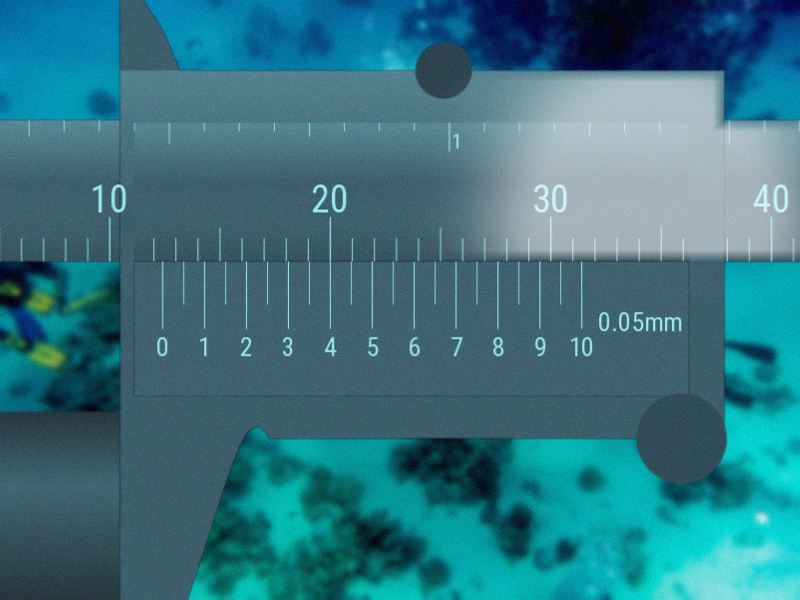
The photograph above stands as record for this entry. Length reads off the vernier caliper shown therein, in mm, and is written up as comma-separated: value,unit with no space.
12.40,mm
